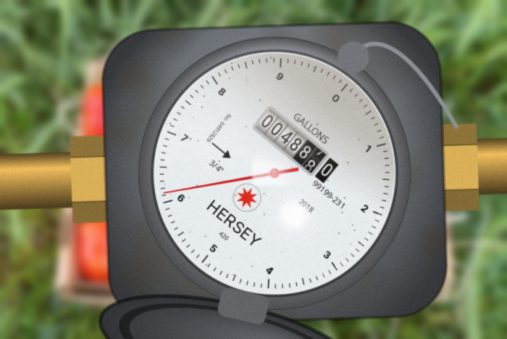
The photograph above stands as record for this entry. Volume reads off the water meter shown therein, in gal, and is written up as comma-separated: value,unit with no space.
48876.1,gal
